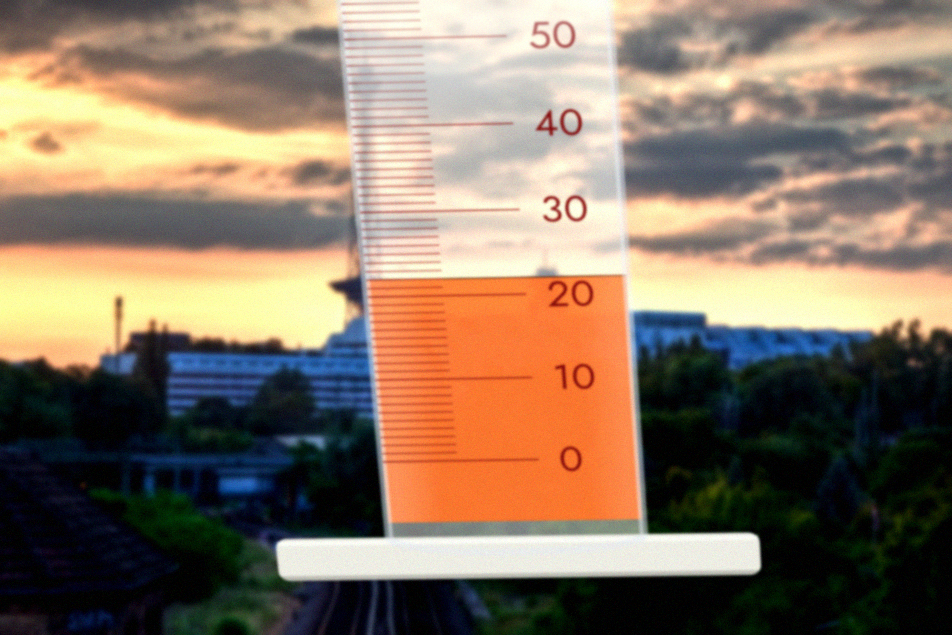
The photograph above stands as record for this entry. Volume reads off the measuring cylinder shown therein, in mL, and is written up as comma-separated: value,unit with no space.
22,mL
